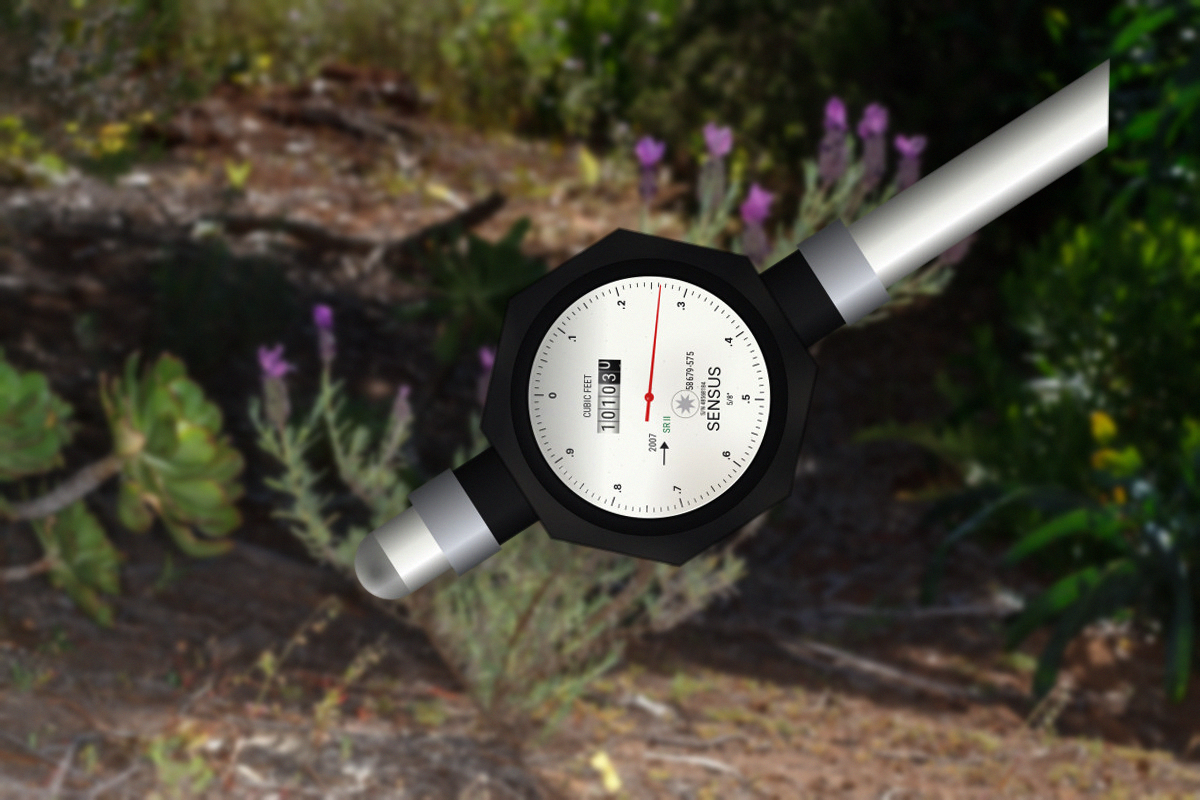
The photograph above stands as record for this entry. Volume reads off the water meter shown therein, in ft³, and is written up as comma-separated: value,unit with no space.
101030.26,ft³
